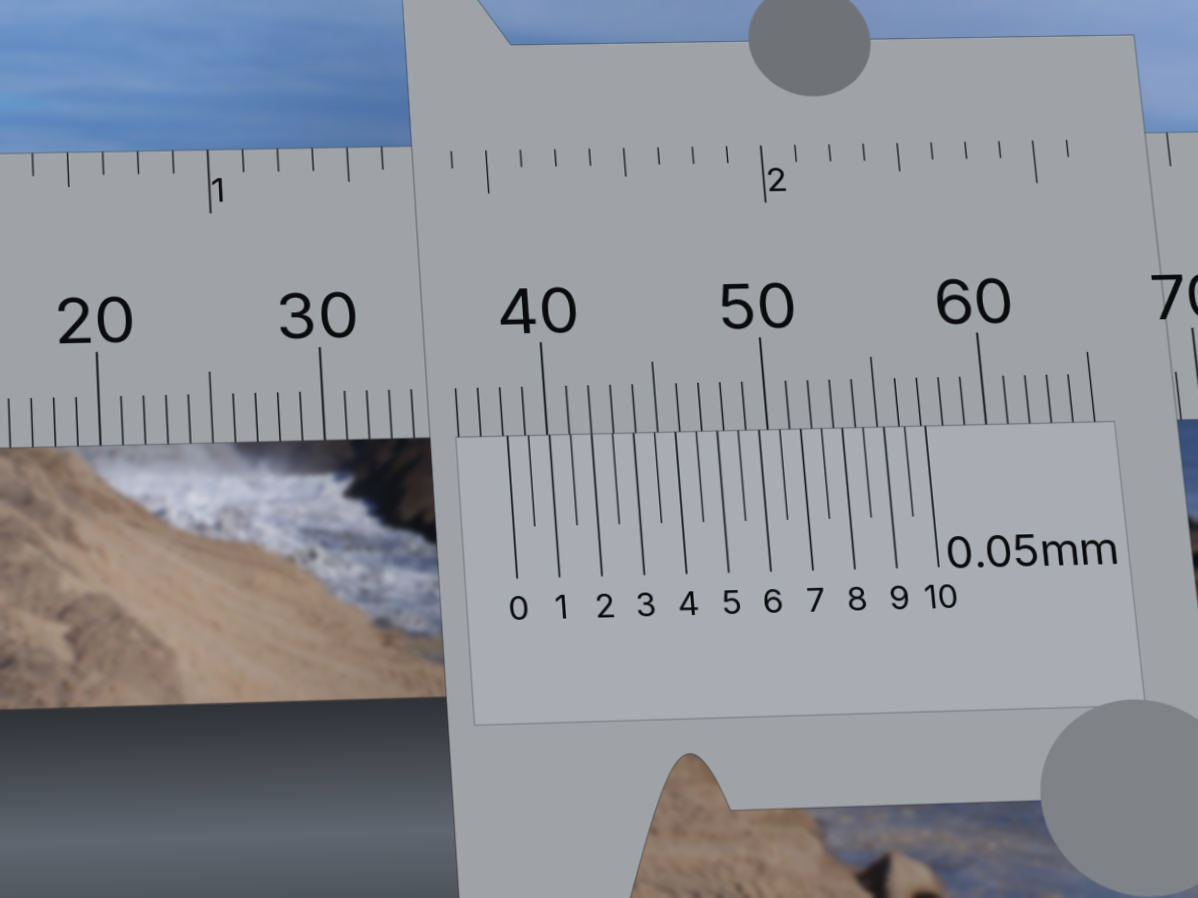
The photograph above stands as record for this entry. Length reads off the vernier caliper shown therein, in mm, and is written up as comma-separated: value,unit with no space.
38.2,mm
